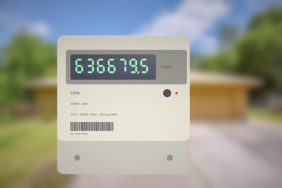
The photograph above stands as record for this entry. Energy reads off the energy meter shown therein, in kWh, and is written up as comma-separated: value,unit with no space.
636679.5,kWh
